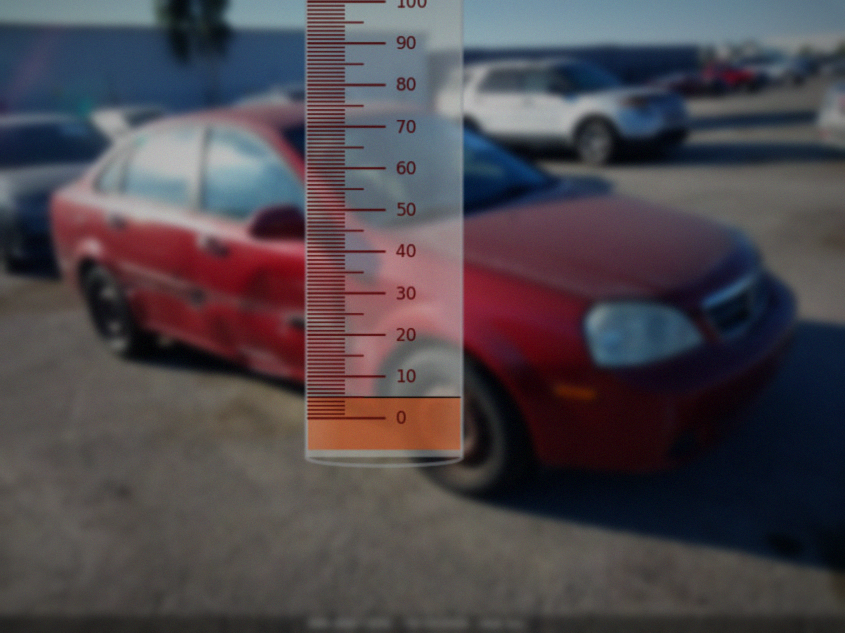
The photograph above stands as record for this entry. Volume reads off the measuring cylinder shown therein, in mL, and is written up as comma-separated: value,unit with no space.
5,mL
